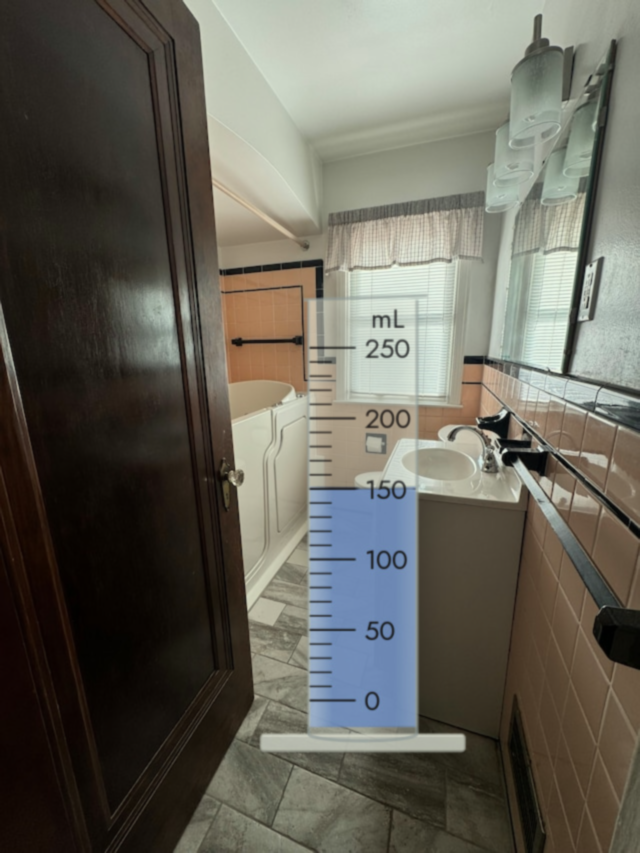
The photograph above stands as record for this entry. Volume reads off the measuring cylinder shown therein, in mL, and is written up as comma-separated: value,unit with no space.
150,mL
